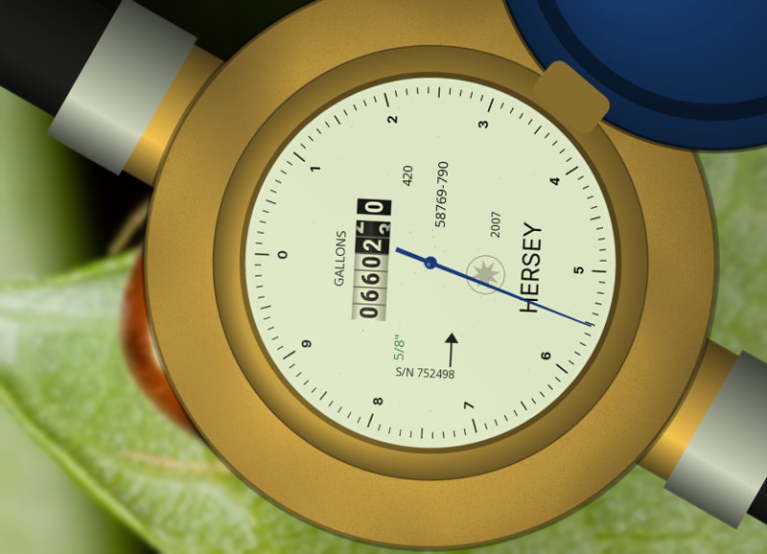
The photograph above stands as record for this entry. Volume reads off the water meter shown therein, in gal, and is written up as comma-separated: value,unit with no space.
660225.5,gal
